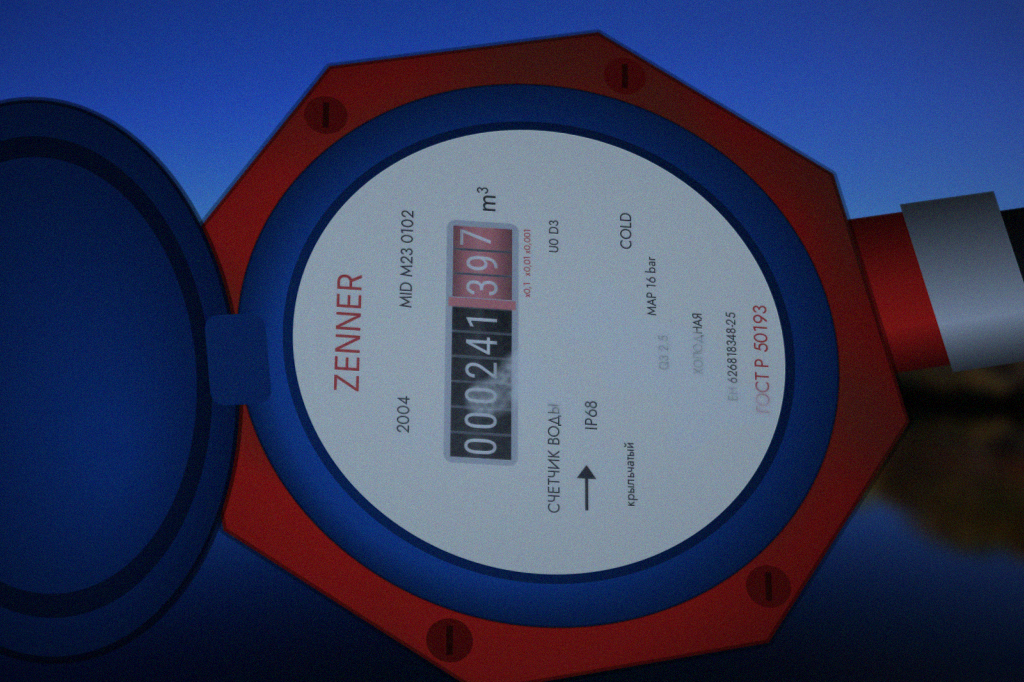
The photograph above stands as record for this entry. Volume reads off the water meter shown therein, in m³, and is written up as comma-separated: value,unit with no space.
241.397,m³
